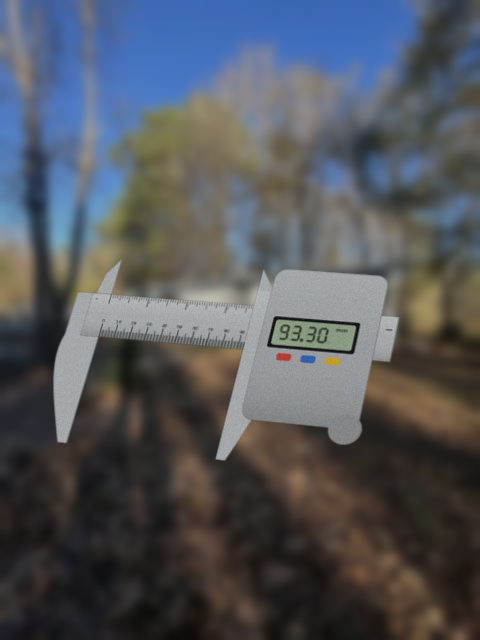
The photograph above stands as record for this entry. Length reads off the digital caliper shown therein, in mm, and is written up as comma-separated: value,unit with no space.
93.30,mm
